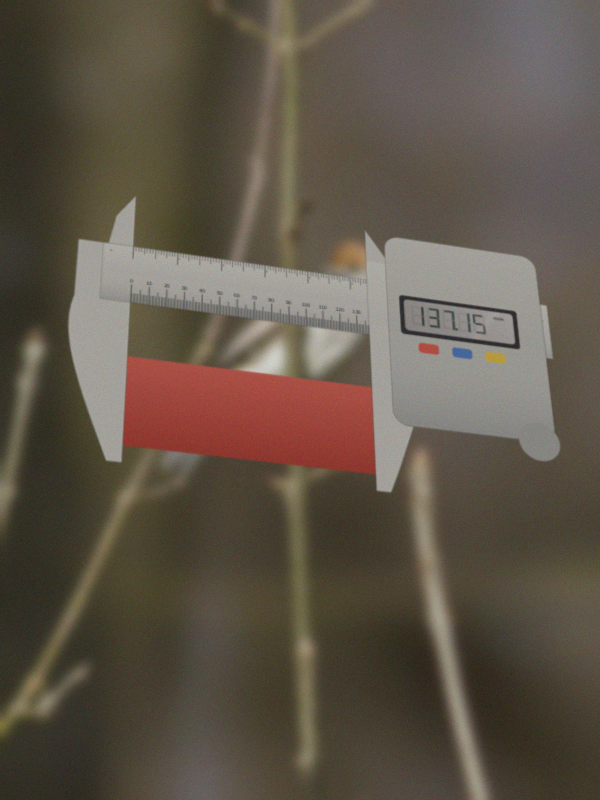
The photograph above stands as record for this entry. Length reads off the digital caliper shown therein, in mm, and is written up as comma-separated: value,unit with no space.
137.15,mm
